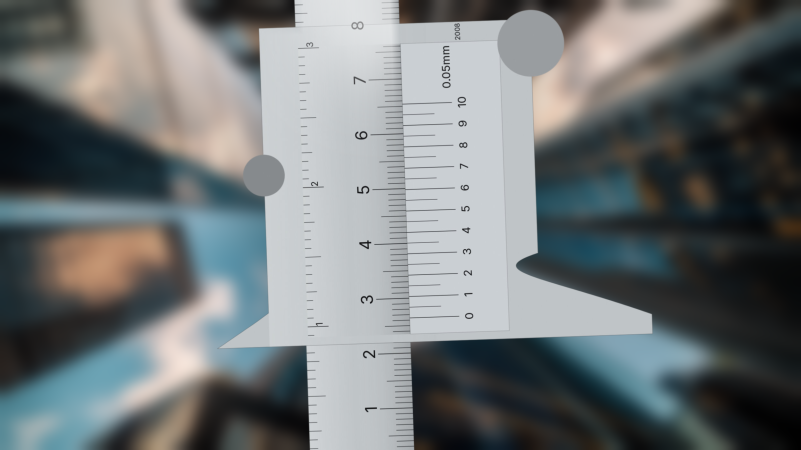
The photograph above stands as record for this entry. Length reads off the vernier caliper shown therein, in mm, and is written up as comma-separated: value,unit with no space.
26.4,mm
